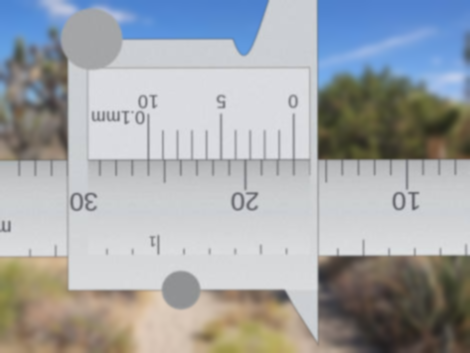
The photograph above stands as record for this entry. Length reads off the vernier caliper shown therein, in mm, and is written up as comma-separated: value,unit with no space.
17.0,mm
